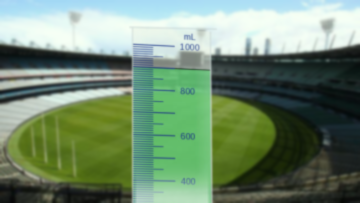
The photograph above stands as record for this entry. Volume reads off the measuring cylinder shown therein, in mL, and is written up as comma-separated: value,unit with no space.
900,mL
